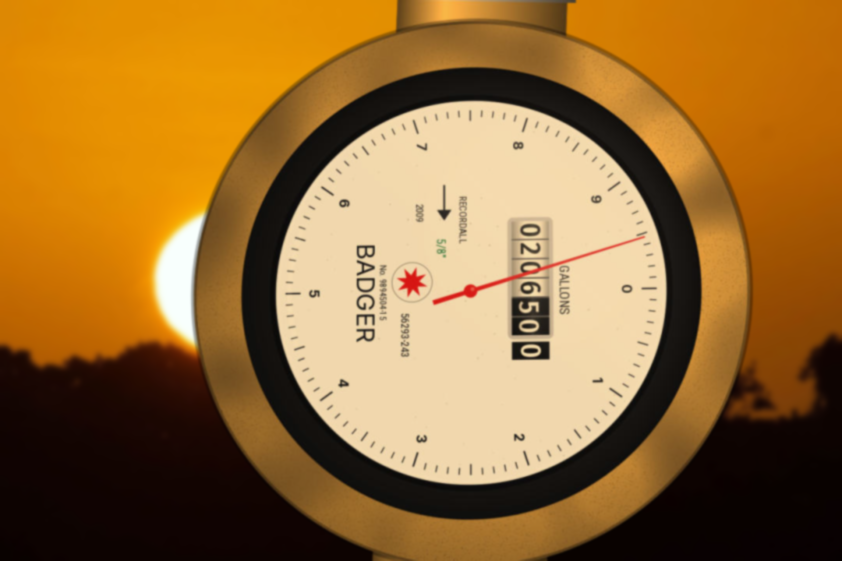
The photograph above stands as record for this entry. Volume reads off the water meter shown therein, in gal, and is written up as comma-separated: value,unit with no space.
206499.5,gal
